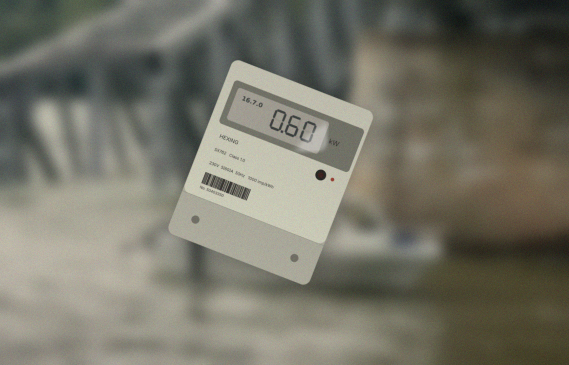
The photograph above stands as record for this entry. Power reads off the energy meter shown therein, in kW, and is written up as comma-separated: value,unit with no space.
0.60,kW
